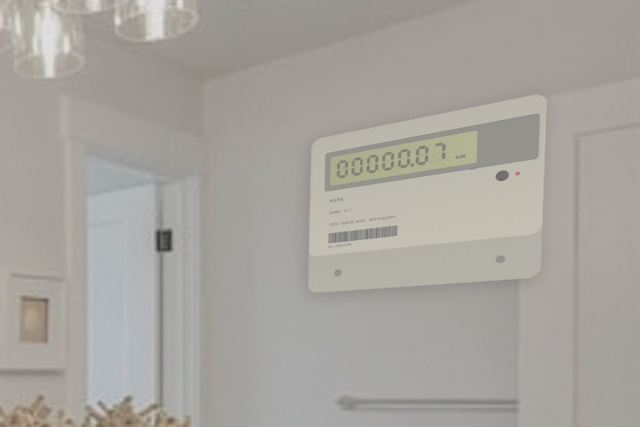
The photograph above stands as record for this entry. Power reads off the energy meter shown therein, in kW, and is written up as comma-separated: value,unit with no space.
0.07,kW
